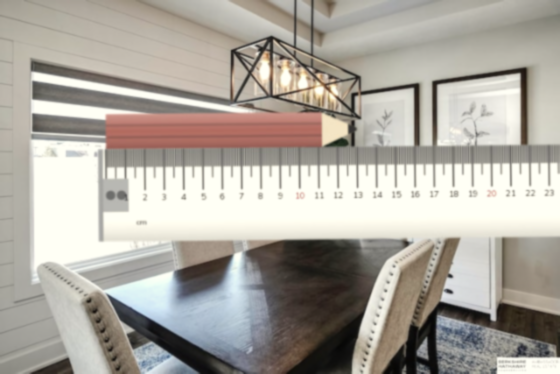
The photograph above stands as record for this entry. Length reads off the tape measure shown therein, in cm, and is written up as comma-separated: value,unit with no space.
13,cm
